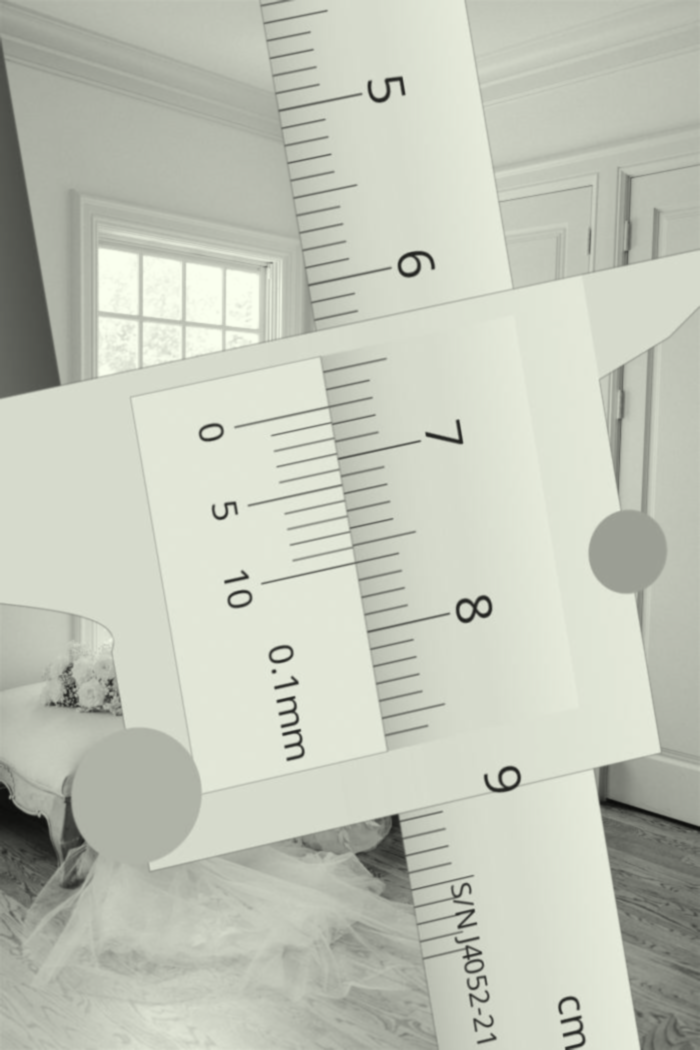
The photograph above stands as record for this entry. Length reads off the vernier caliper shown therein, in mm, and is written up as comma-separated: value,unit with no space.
67.0,mm
